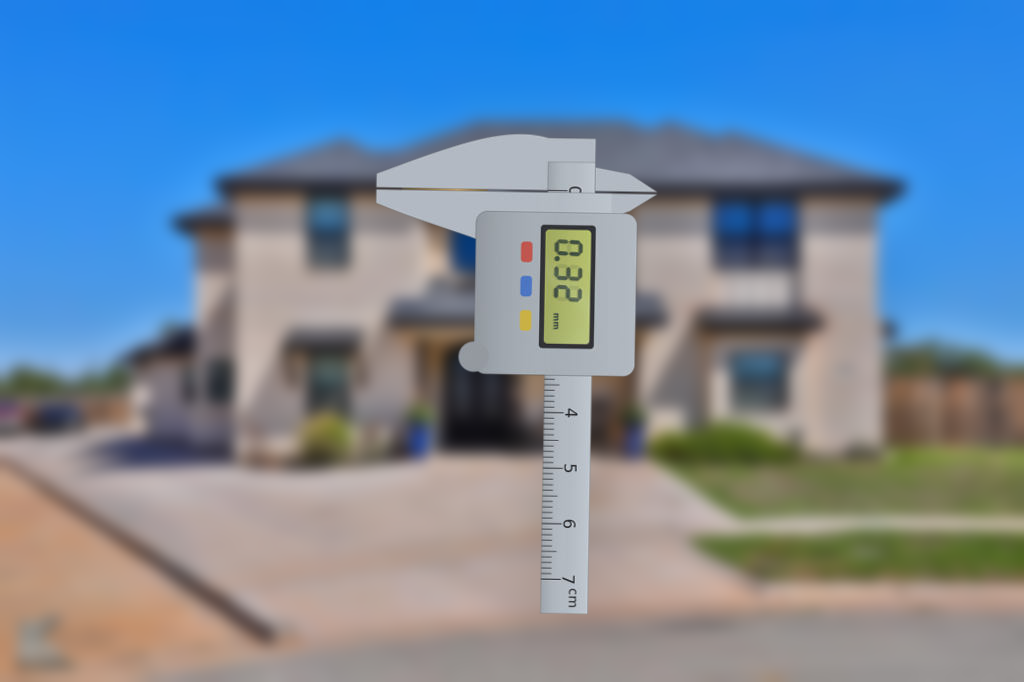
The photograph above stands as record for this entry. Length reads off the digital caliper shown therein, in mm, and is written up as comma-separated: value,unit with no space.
0.32,mm
